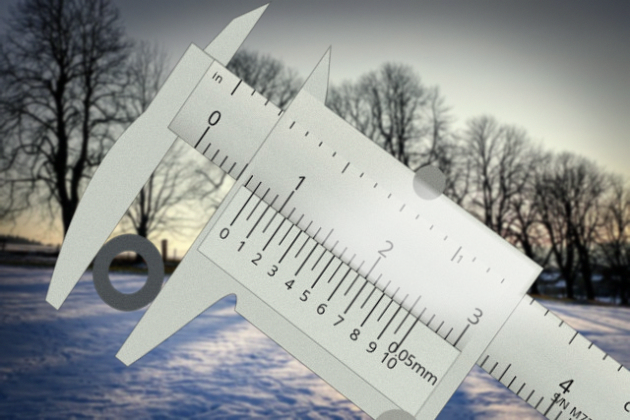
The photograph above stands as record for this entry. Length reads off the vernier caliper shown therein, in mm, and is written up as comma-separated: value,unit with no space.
7.0,mm
